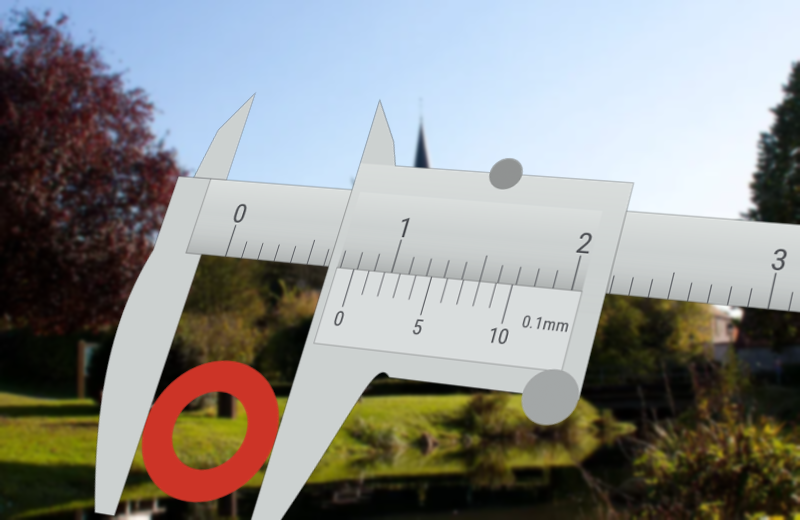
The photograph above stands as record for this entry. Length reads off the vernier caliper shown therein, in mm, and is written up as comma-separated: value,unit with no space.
7.8,mm
